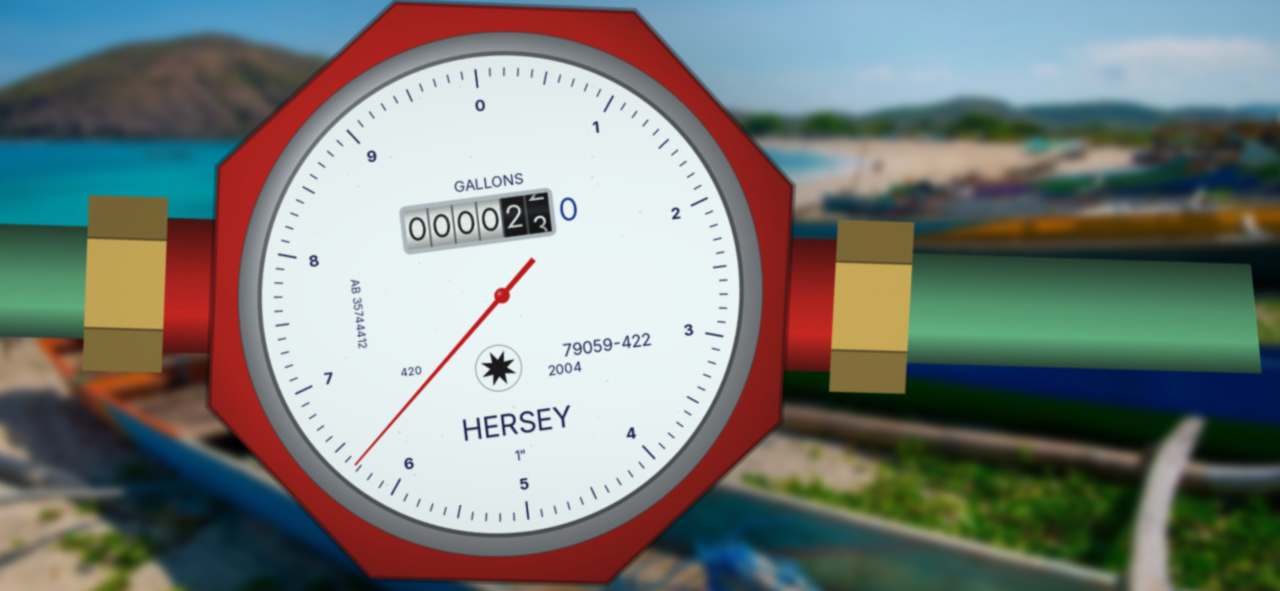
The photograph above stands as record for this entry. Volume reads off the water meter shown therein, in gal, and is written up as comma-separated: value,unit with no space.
226.3,gal
